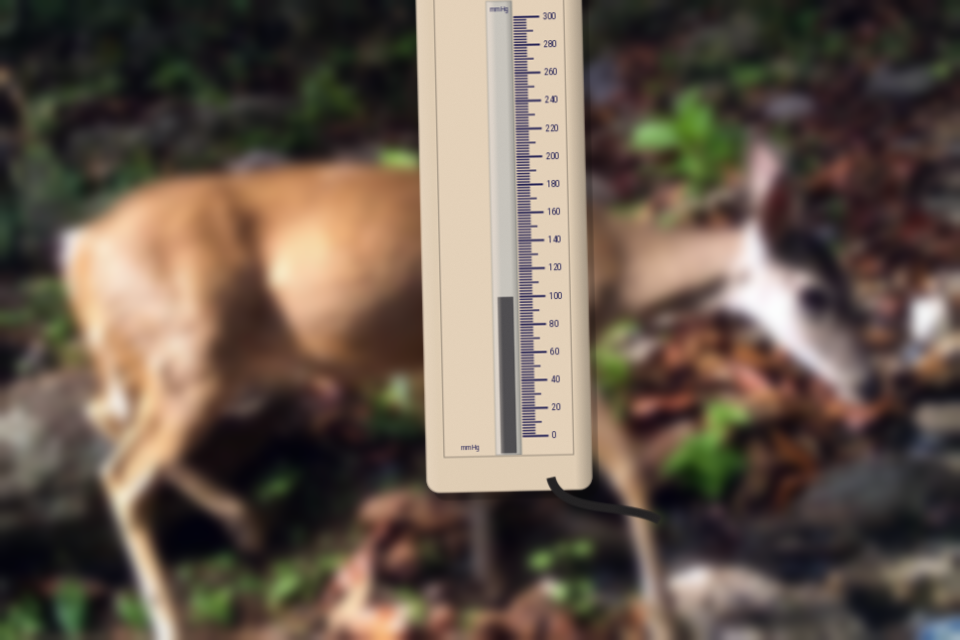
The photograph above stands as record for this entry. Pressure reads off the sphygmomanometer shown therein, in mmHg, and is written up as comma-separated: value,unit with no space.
100,mmHg
